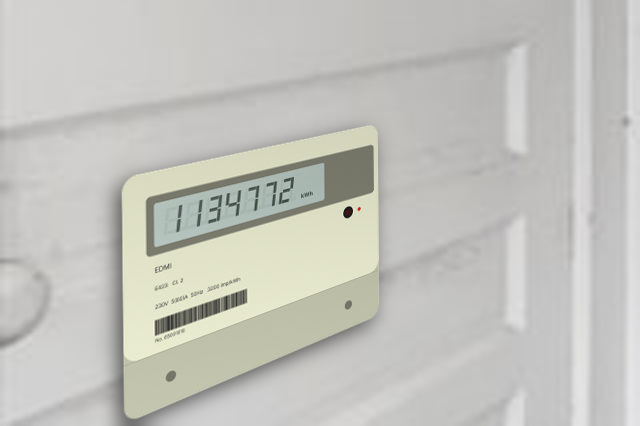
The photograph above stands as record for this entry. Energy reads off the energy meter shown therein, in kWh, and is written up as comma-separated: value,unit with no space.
1134772,kWh
